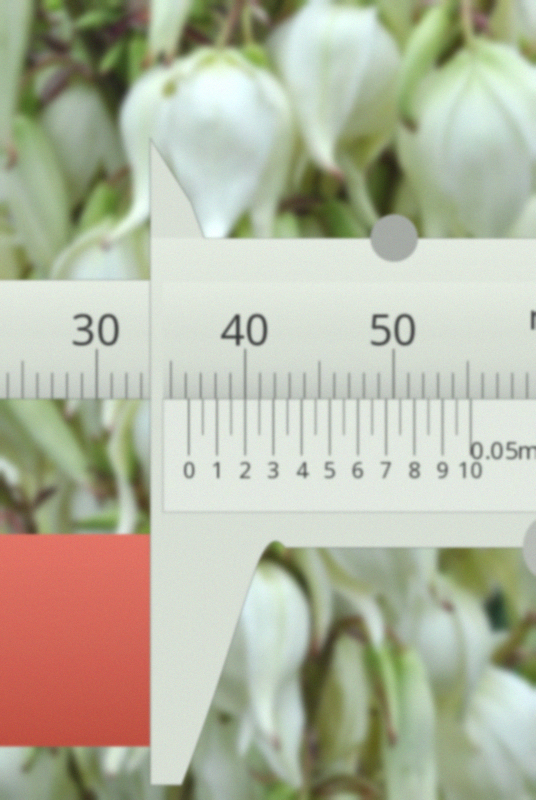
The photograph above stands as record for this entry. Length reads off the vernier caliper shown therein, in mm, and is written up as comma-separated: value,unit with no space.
36.2,mm
